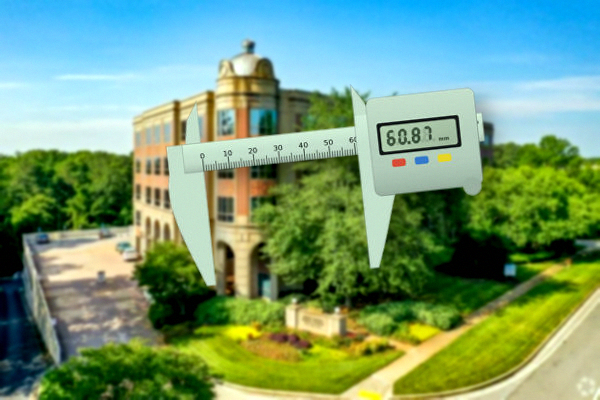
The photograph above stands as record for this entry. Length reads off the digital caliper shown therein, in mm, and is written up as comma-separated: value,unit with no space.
60.87,mm
